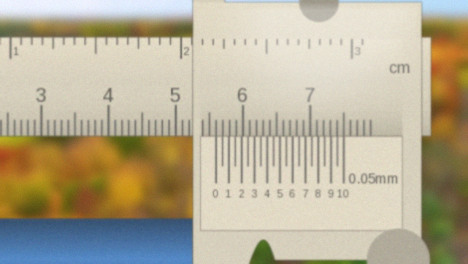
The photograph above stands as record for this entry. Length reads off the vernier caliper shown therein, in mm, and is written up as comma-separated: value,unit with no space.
56.0,mm
